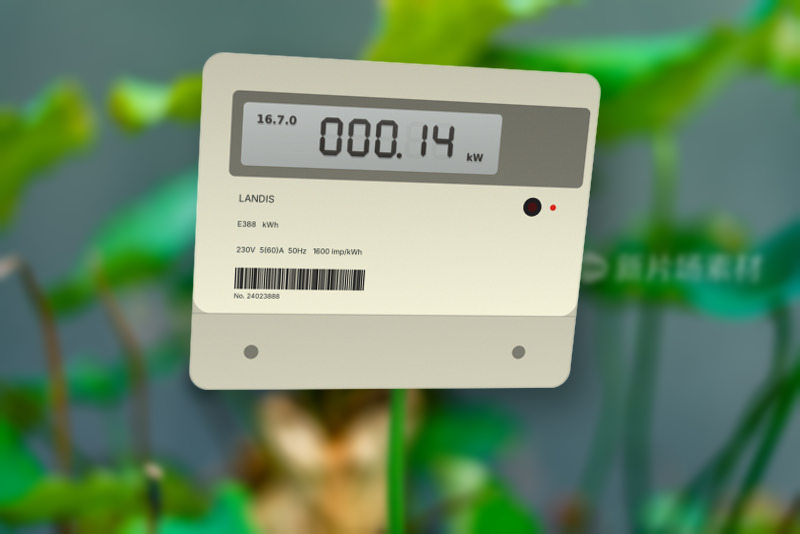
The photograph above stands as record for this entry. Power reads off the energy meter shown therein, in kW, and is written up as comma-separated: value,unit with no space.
0.14,kW
